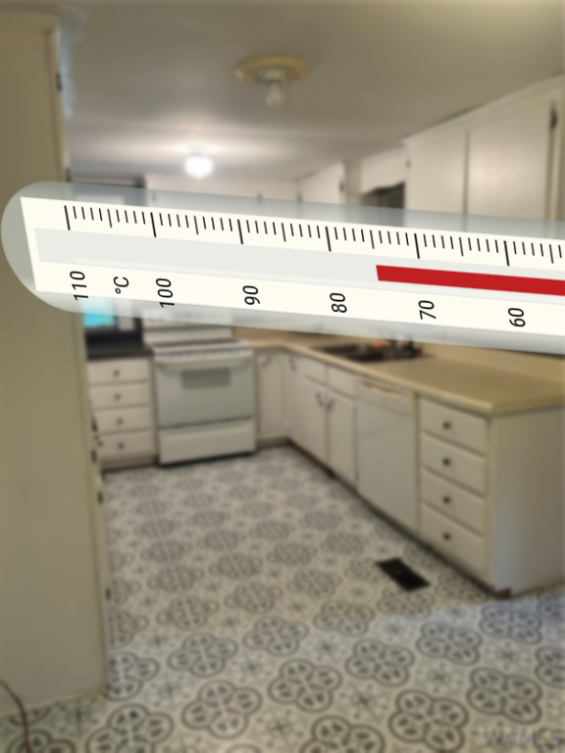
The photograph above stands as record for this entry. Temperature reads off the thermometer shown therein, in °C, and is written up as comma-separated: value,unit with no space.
75,°C
